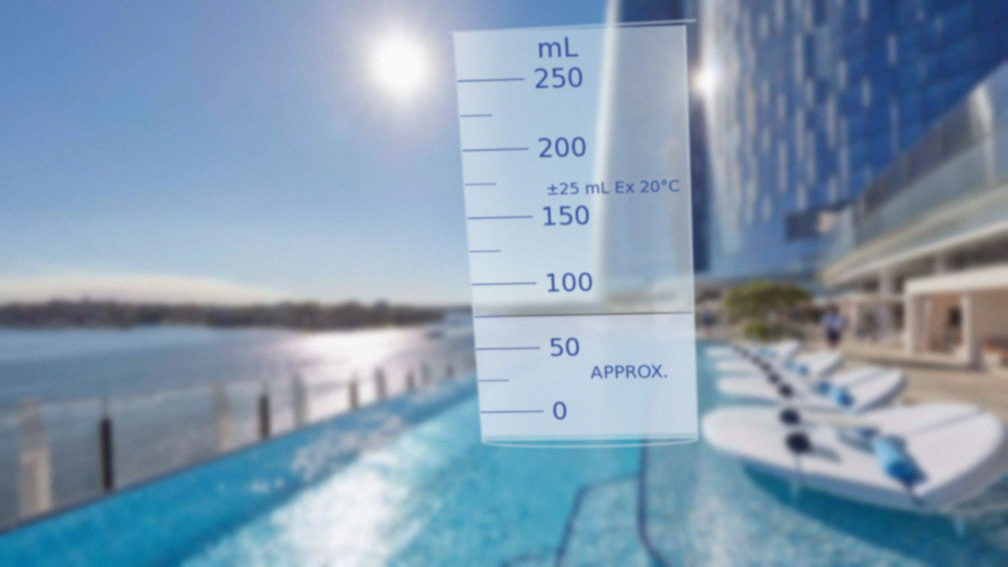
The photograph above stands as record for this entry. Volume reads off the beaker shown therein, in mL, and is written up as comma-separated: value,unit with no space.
75,mL
